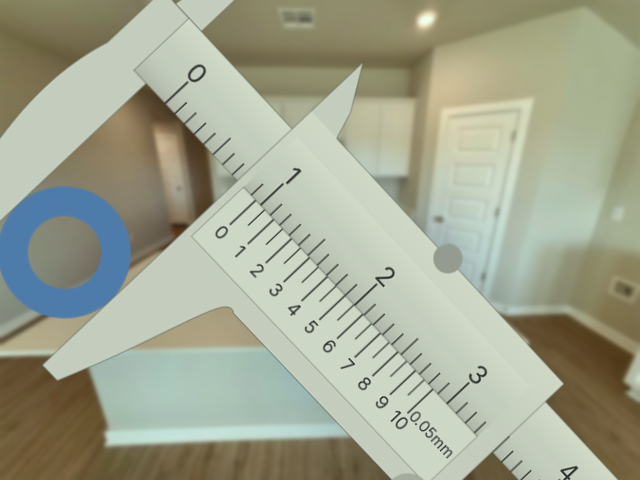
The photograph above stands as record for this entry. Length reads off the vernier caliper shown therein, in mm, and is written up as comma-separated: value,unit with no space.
9.5,mm
